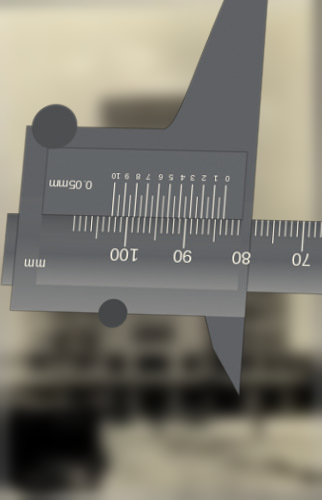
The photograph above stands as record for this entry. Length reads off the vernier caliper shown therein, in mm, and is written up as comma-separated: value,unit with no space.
83.6,mm
